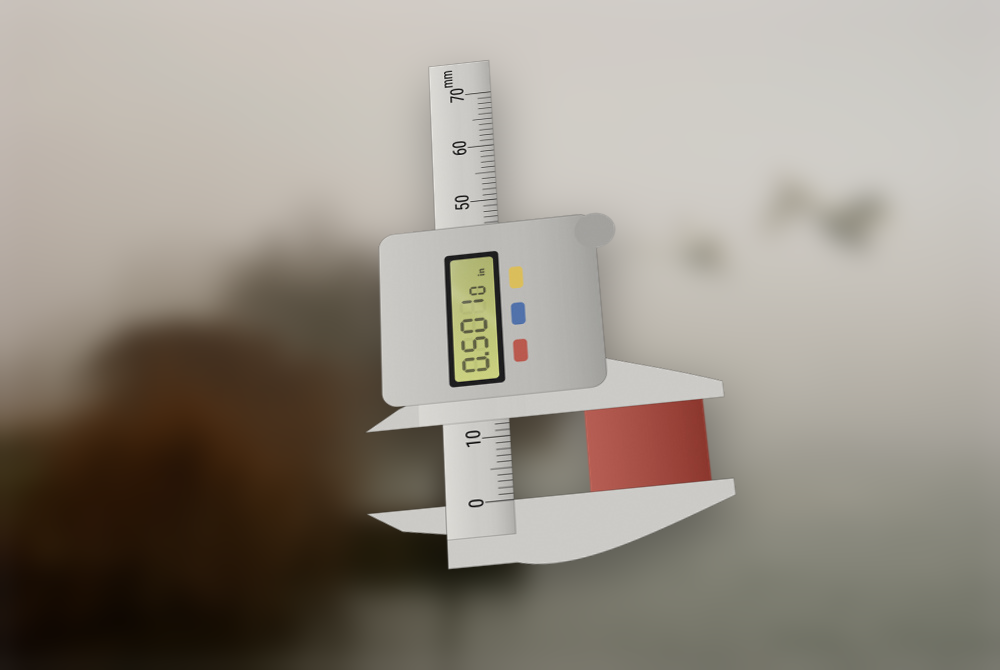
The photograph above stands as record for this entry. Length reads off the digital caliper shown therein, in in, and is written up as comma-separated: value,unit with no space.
0.5010,in
